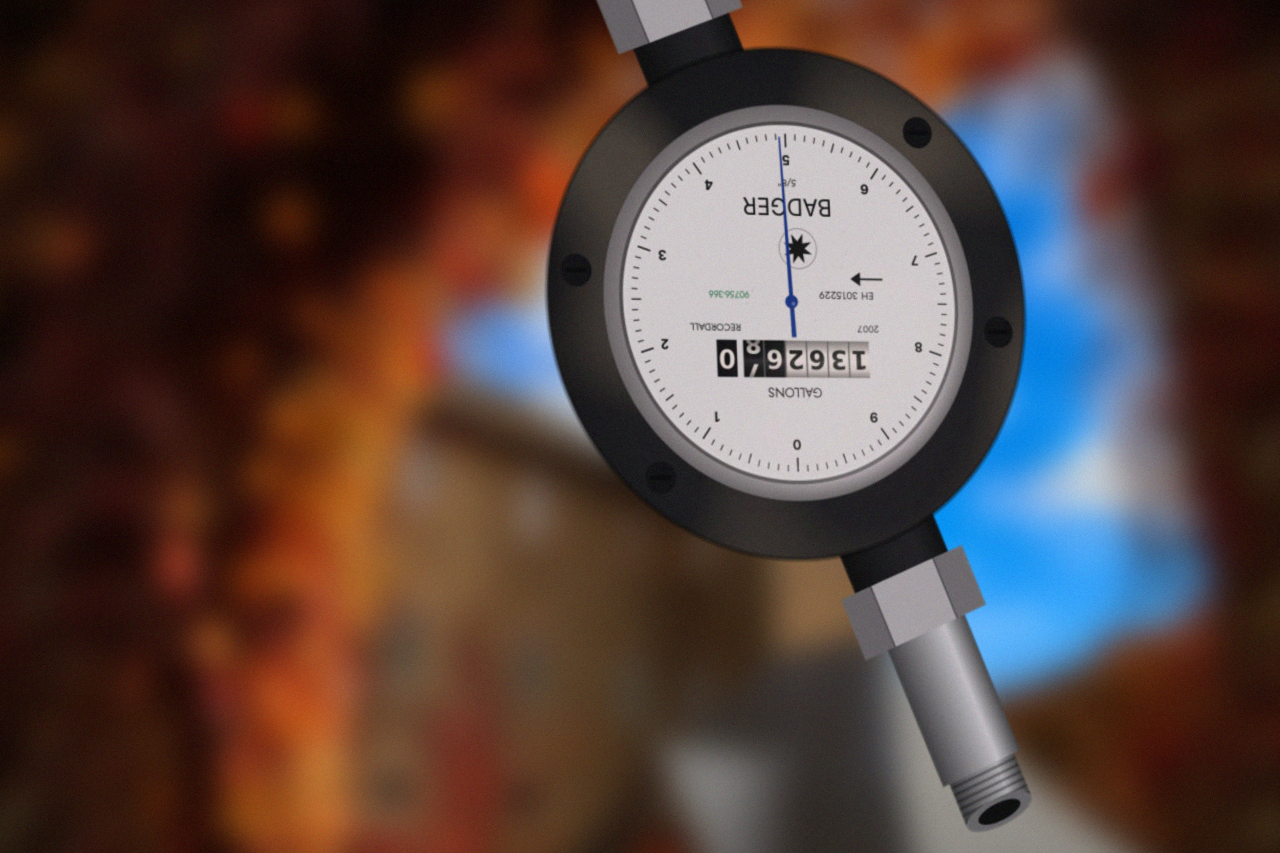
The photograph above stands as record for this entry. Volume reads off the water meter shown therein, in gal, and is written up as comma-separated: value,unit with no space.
1362674.9,gal
